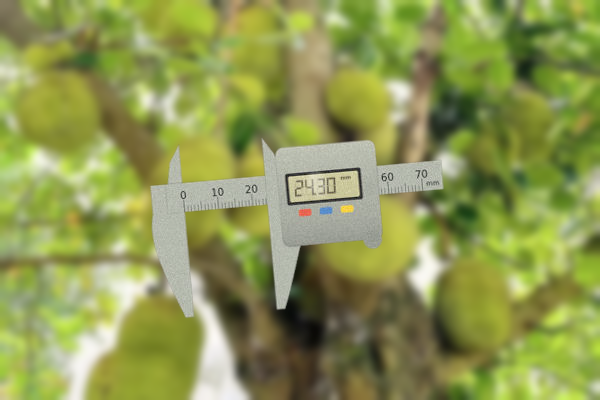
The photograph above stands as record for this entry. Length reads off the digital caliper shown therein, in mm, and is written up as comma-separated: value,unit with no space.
24.30,mm
